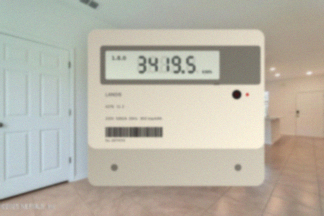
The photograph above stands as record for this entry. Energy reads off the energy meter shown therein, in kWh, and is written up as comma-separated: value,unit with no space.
3419.5,kWh
